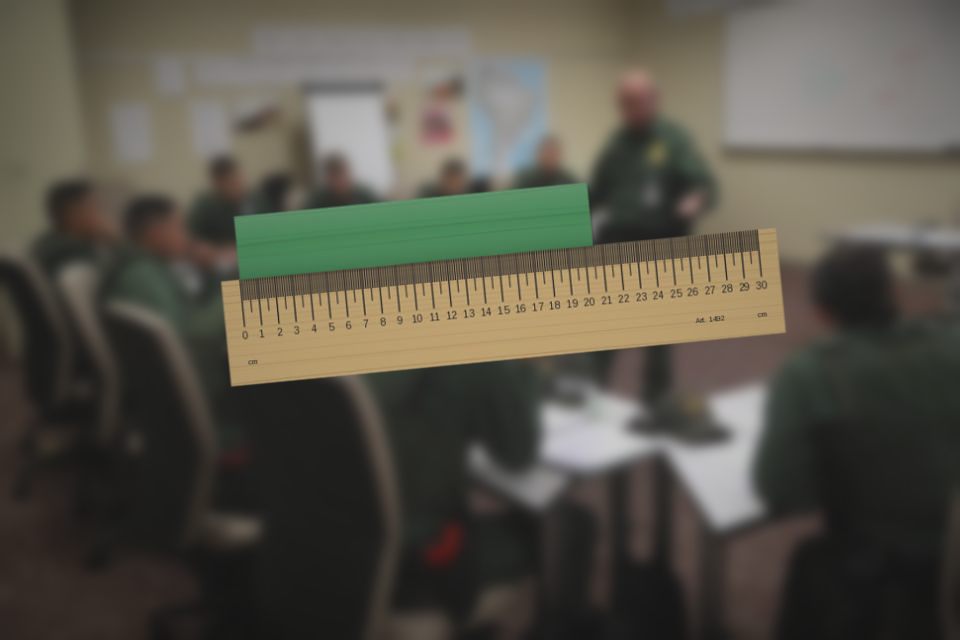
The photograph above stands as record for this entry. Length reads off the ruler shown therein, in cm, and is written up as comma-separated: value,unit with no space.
20.5,cm
